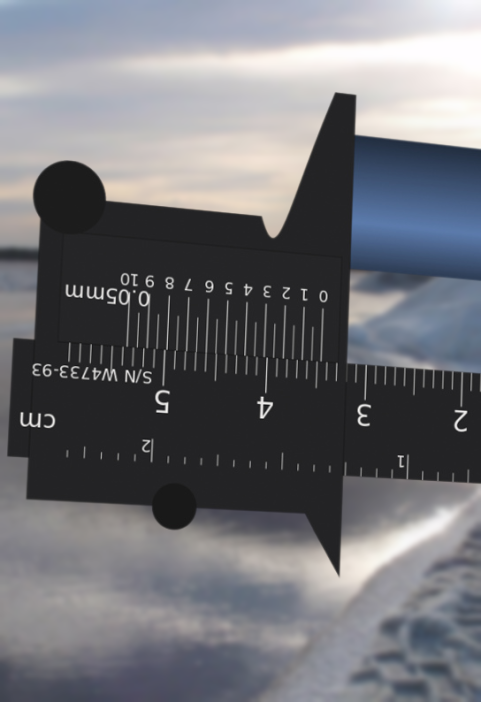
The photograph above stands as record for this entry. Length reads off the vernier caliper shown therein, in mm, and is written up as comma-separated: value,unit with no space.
34.6,mm
